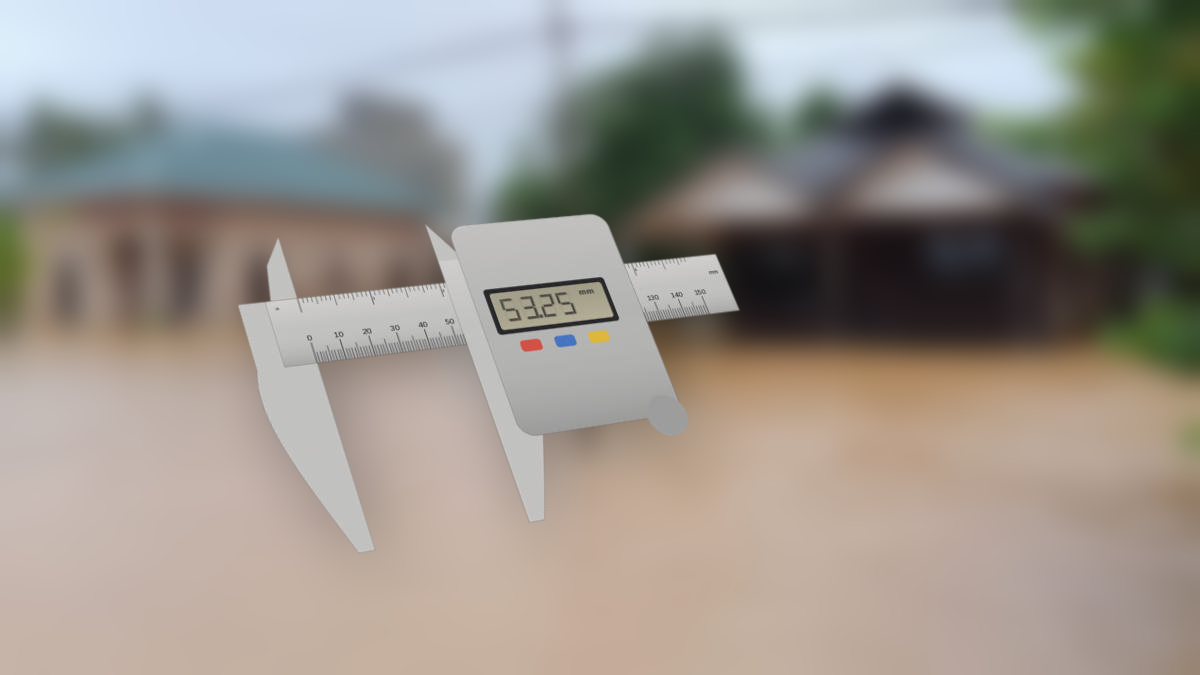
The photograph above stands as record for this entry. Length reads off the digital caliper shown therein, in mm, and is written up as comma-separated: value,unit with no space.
53.25,mm
